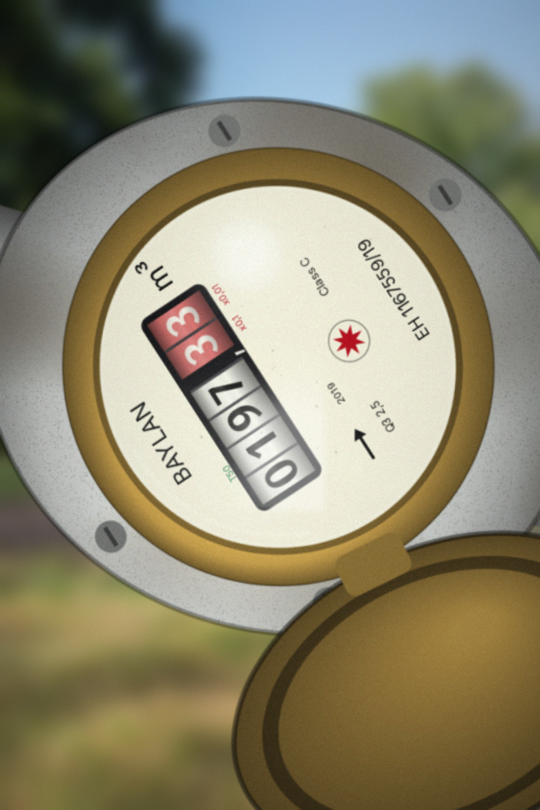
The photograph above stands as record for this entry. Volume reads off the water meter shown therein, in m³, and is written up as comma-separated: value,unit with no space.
197.33,m³
